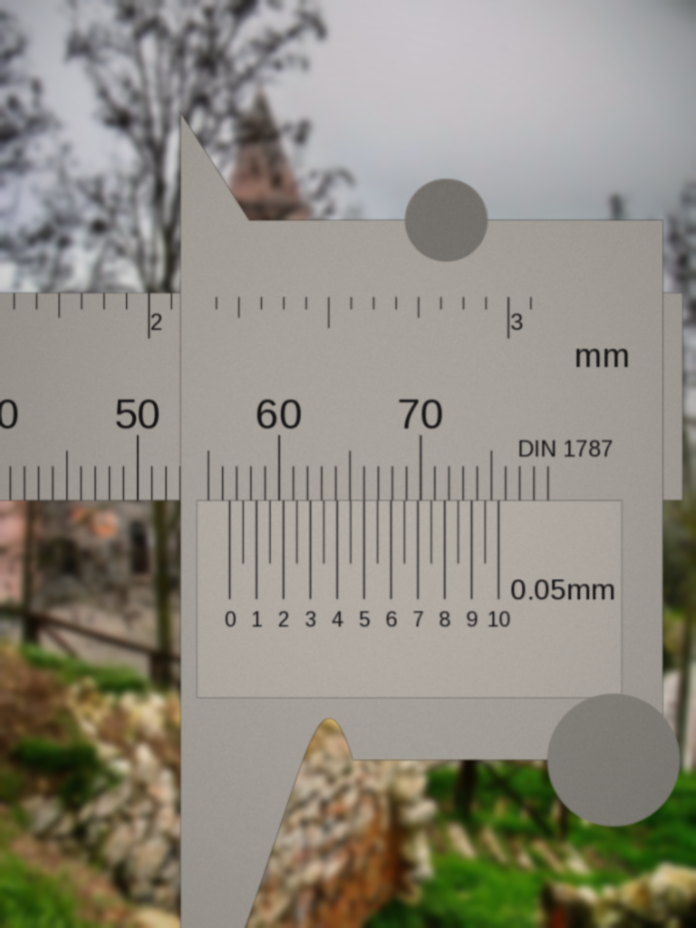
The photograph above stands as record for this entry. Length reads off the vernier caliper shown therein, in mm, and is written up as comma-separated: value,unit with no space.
56.5,mm
